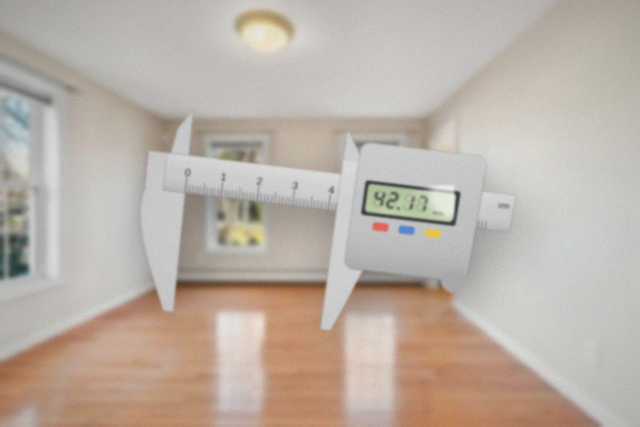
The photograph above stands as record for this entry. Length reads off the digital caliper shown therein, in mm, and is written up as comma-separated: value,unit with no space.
42.17,mm
